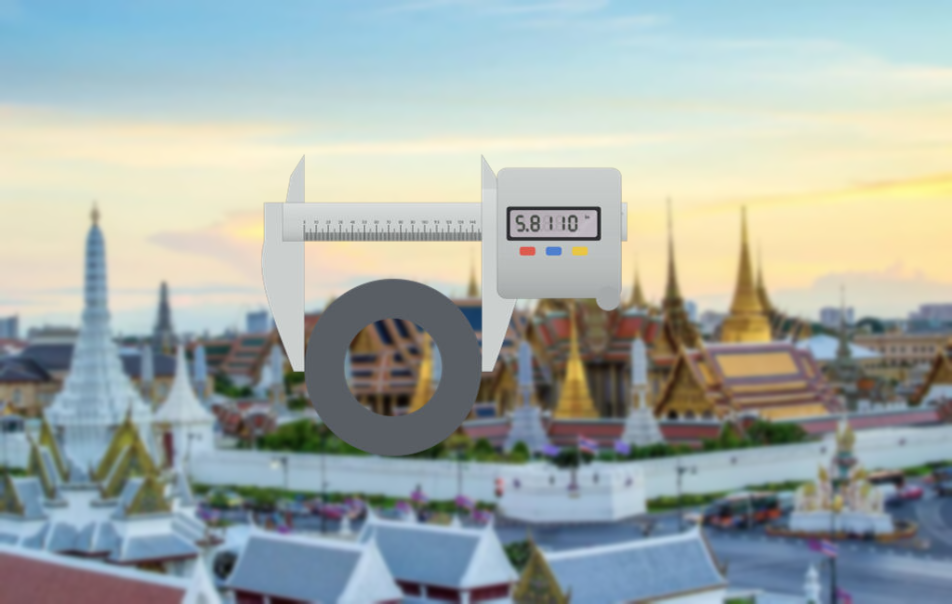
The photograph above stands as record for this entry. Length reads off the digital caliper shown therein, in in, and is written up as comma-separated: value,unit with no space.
5.8110,in
